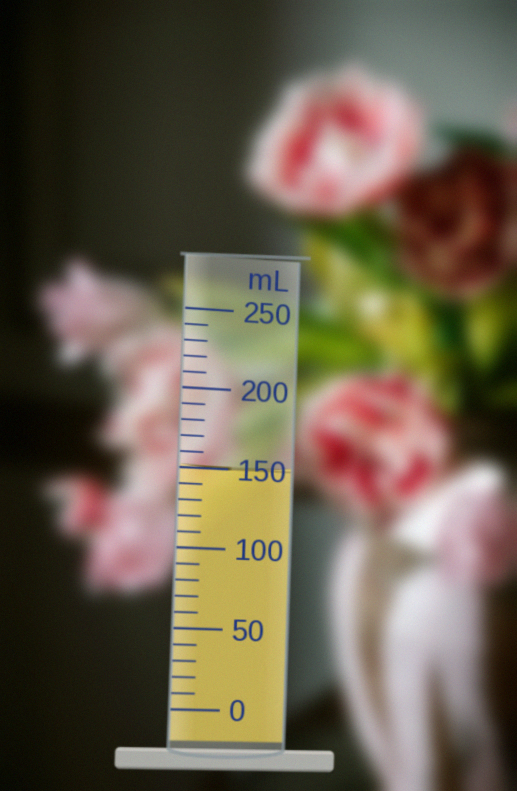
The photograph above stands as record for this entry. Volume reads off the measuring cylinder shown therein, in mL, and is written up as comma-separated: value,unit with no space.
150,mL
